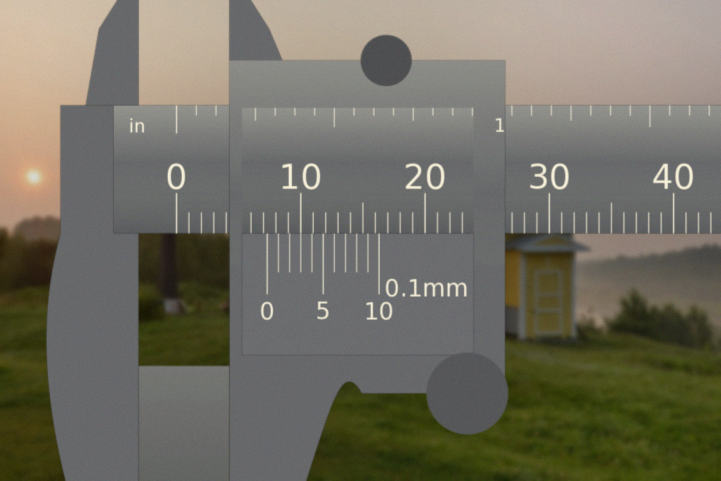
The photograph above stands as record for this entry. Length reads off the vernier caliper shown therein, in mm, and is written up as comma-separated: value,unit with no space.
7.3,mm
